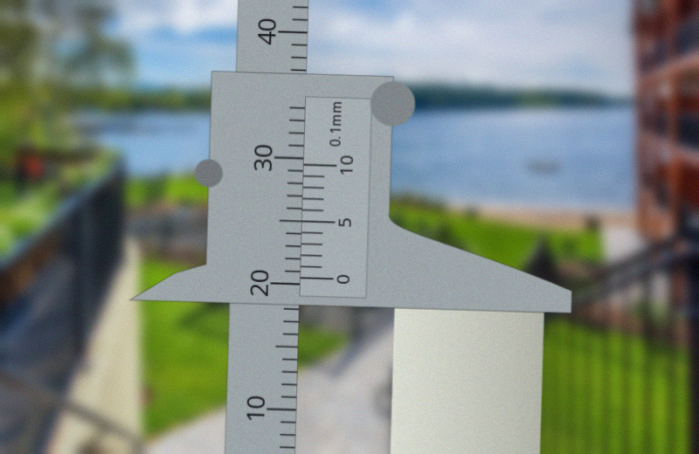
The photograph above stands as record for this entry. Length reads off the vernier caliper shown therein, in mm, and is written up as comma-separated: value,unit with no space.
20.5,mm
